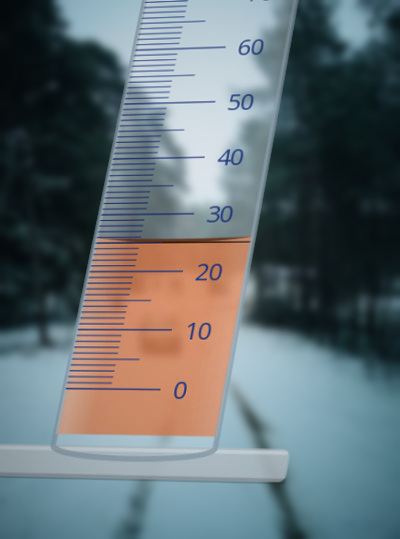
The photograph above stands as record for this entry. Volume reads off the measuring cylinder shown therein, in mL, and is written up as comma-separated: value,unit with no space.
25,mL
